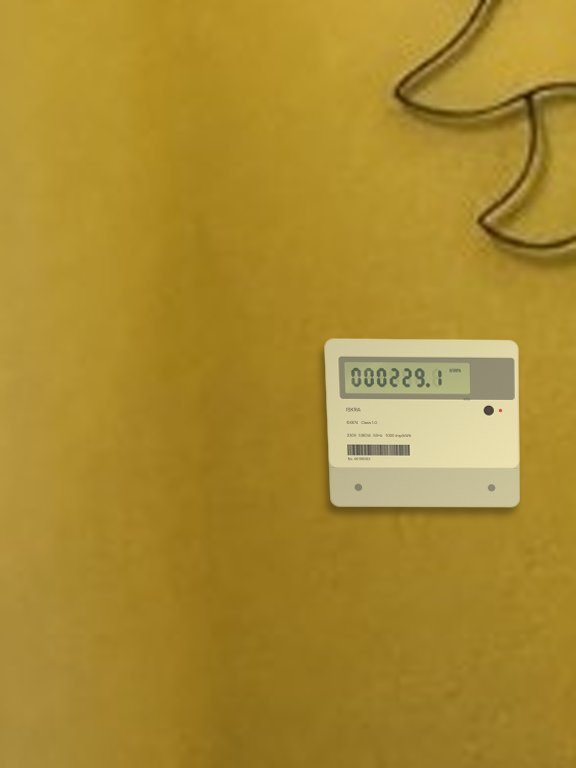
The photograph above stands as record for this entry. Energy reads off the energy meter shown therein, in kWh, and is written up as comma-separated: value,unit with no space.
229.1,kWh
